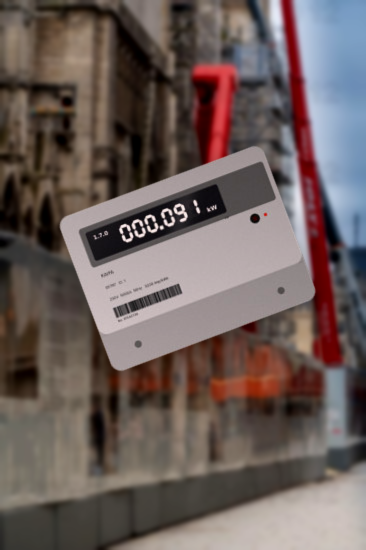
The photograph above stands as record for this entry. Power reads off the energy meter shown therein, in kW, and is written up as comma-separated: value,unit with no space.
0.091,kW
